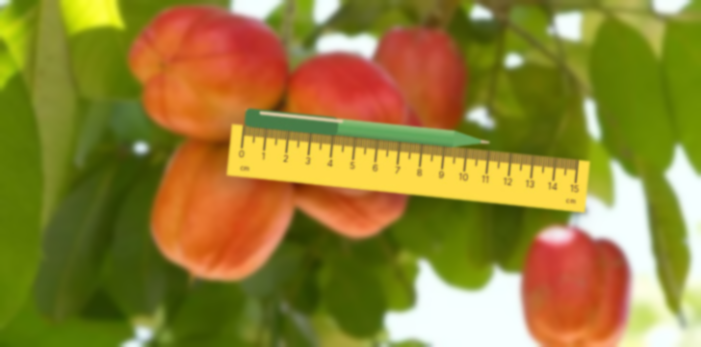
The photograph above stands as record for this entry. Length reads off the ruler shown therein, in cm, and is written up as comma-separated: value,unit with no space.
11,cm
